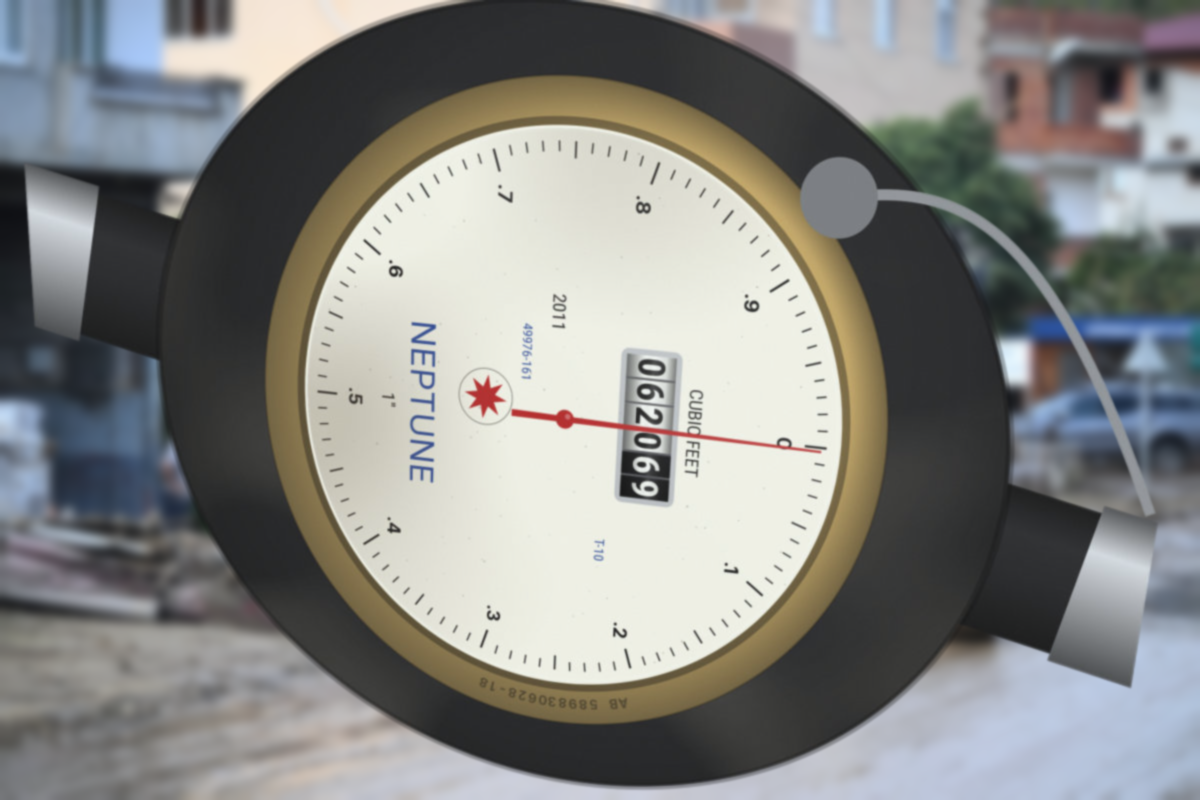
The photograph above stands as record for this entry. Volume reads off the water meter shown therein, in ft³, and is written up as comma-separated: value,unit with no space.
62069.00,ft³
